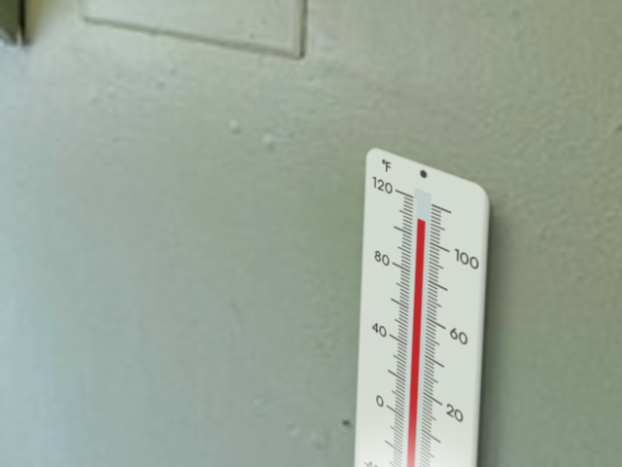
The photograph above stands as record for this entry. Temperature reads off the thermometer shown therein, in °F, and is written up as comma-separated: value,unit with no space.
110,°F
